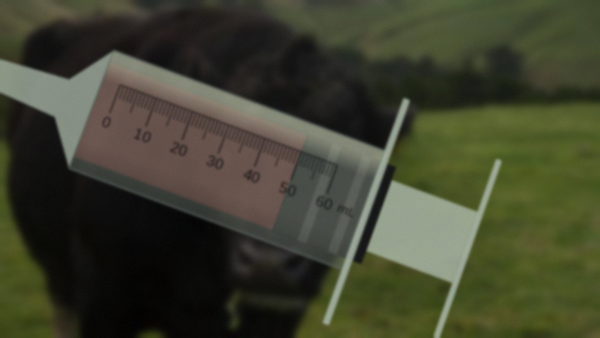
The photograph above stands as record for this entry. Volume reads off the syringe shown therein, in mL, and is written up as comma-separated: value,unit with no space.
50,mL
